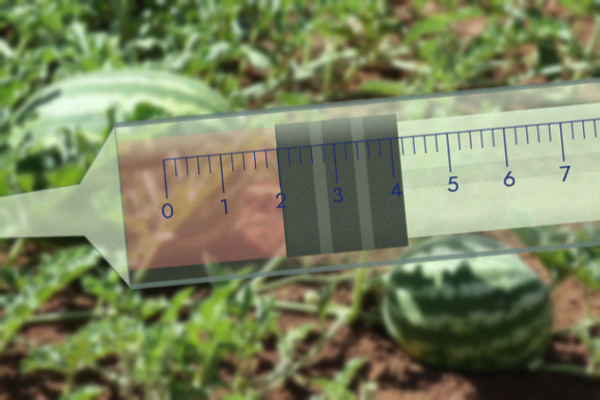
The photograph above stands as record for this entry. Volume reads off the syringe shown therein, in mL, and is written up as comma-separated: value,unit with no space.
2,mL
